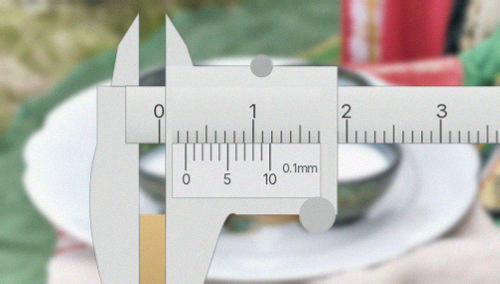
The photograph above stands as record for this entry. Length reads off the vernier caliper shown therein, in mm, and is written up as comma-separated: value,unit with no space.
2.8,mm
